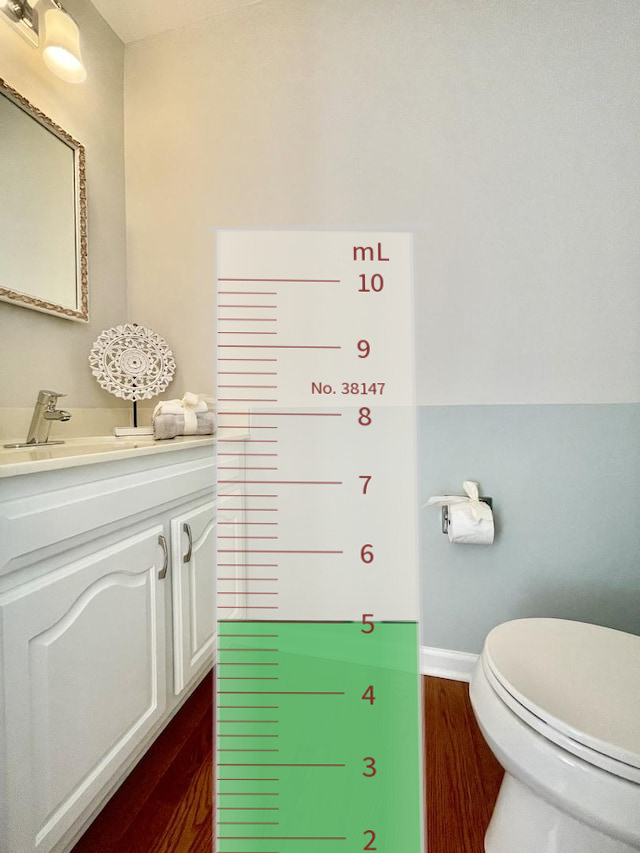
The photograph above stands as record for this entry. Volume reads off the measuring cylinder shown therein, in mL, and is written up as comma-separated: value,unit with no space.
5,mL
